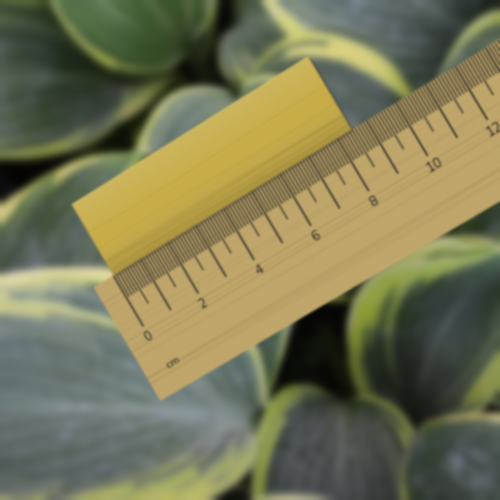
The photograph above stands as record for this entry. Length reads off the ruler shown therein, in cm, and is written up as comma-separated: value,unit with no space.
8.5,cm
